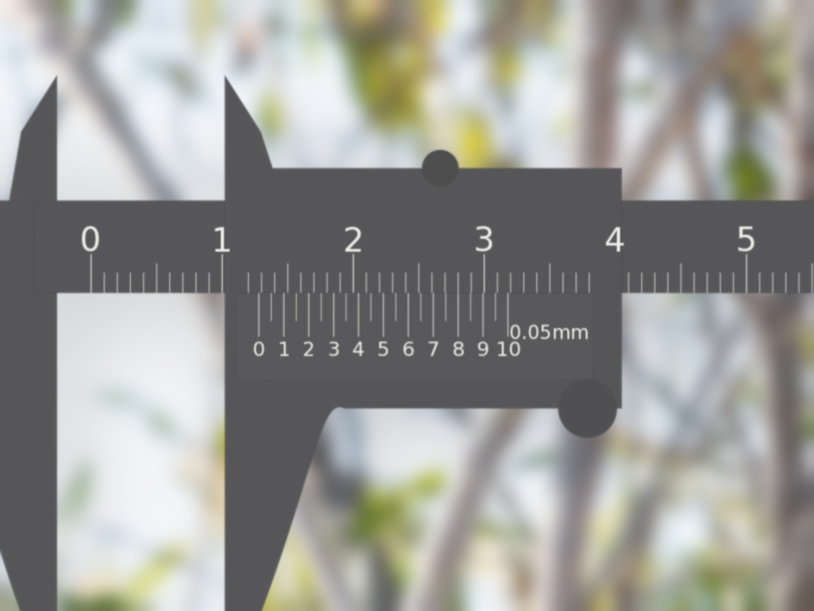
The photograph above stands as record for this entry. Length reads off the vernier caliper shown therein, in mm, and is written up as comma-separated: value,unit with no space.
12.8,mm
